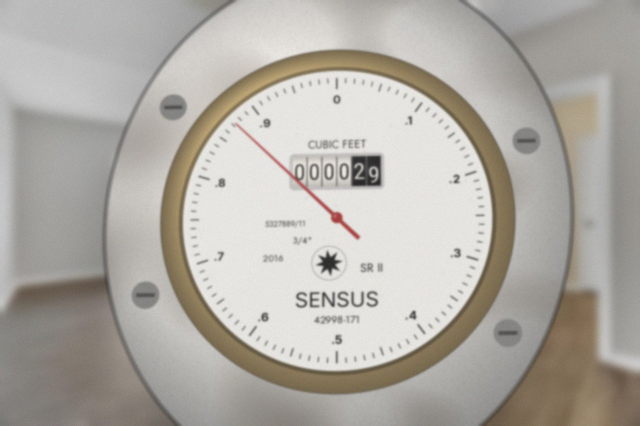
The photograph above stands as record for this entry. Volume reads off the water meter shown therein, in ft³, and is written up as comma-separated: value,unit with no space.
28.87,ft³
